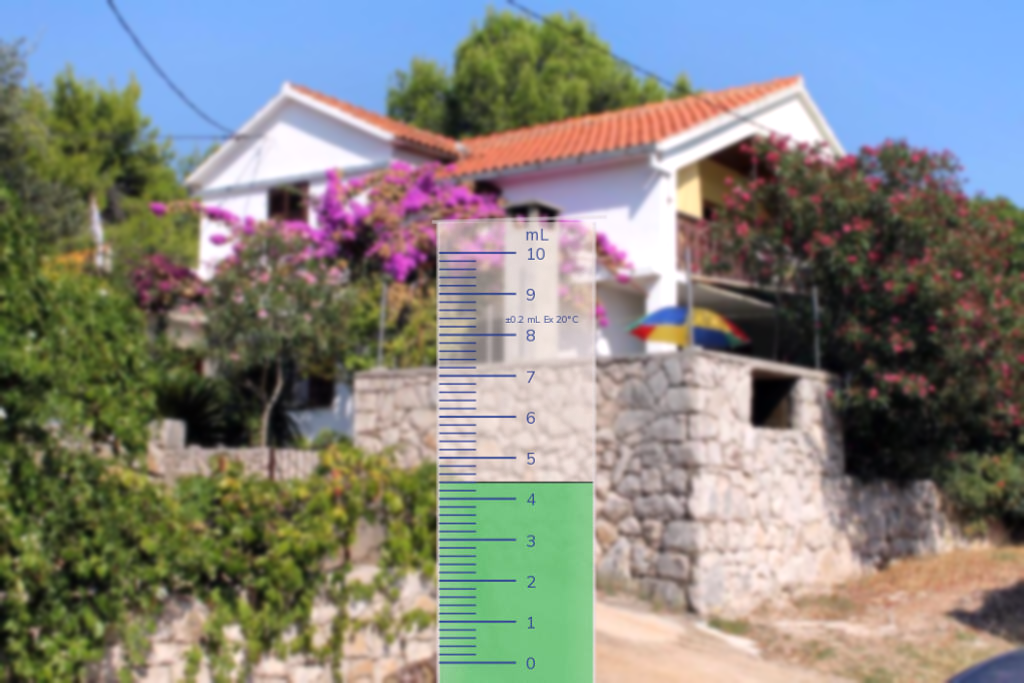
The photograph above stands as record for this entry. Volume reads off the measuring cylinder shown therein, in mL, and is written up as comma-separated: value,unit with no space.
4.4,mL
